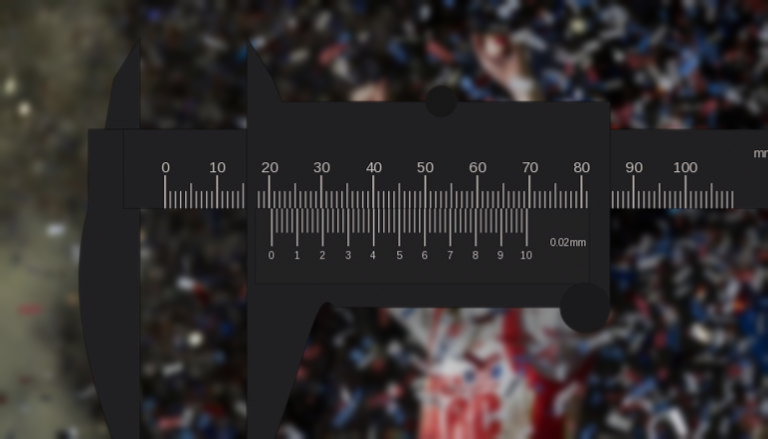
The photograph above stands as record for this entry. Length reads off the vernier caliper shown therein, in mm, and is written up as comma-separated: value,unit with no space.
20.5,mm
